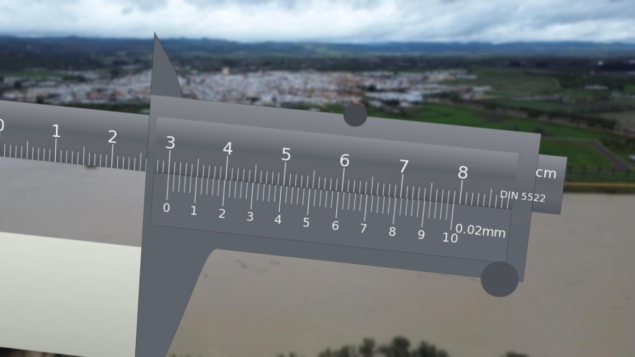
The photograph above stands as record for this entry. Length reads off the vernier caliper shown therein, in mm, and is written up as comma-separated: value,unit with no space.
30.0,mm
